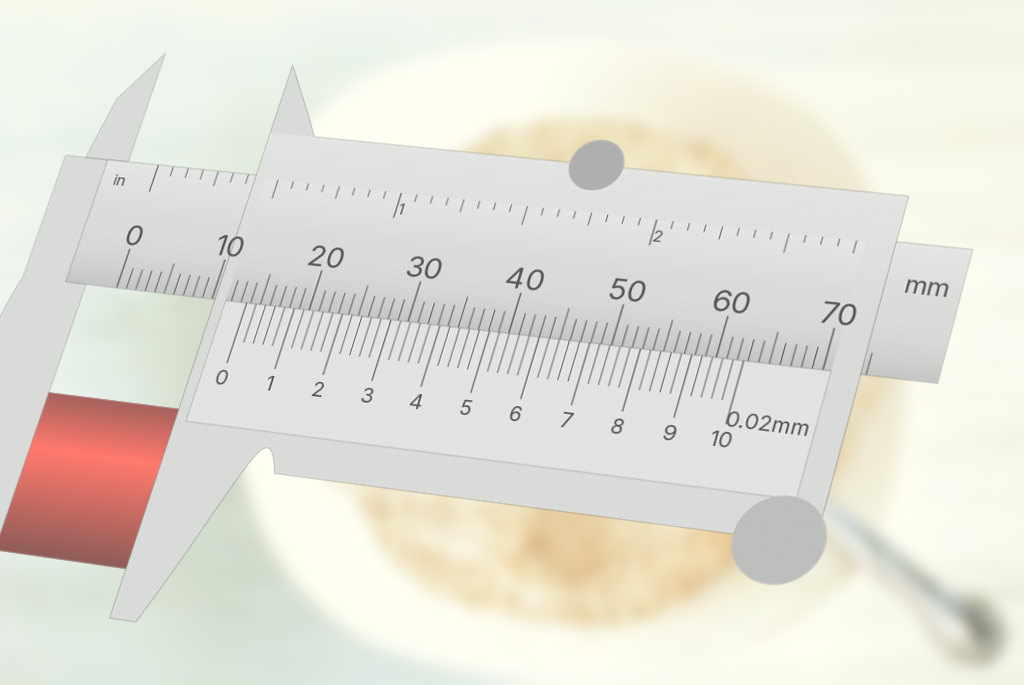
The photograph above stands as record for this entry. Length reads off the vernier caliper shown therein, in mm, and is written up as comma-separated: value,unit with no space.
13.6,mm
